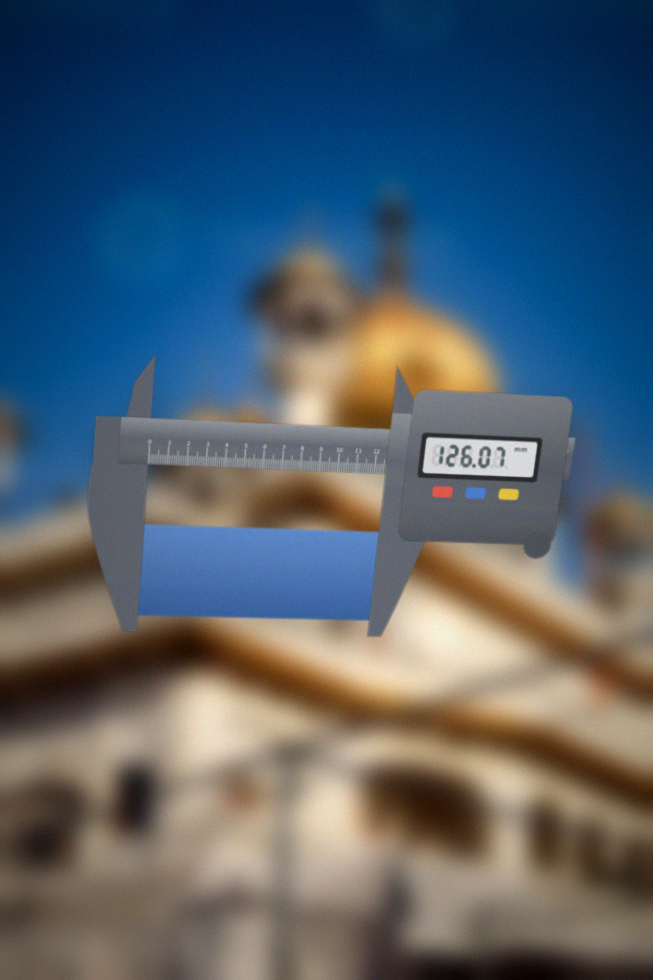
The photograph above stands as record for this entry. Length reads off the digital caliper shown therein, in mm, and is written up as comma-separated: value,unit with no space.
126.07,mm
